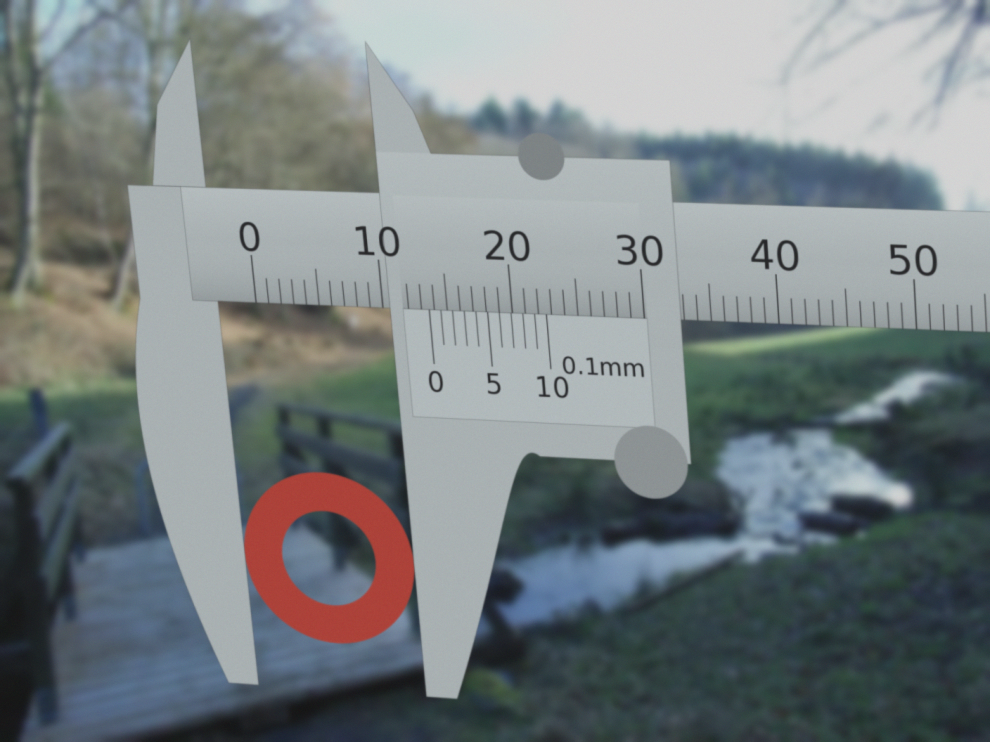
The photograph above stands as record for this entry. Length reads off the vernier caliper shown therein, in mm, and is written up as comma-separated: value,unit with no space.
13.6,mm
